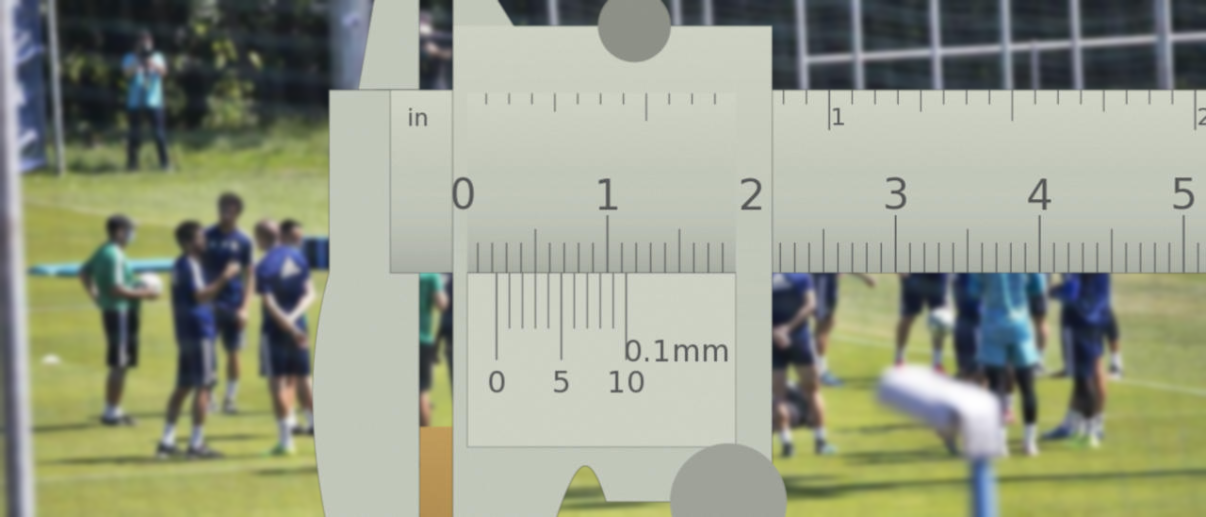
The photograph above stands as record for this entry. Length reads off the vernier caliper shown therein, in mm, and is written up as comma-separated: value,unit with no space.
2.3,mm
